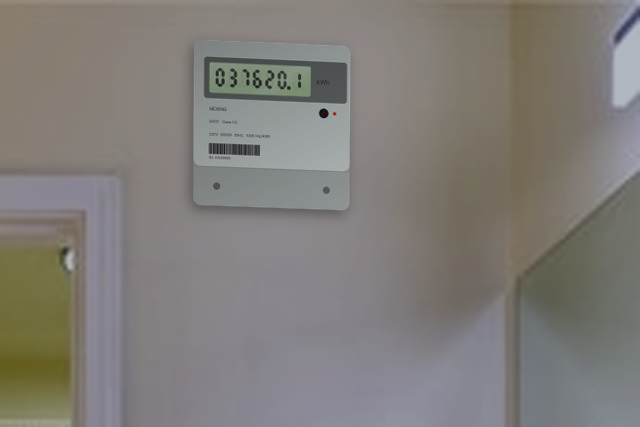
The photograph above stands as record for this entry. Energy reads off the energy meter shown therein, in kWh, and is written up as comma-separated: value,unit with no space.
37620.1,kWh
